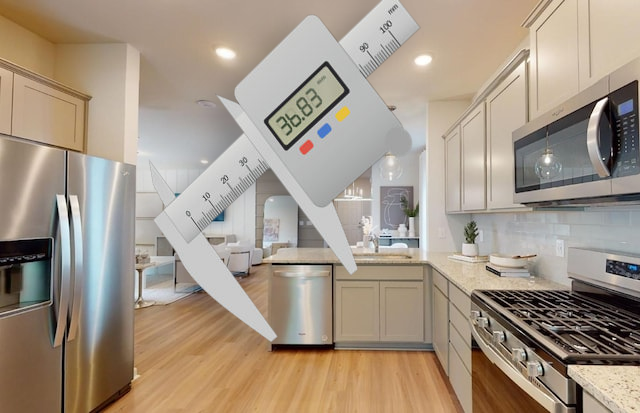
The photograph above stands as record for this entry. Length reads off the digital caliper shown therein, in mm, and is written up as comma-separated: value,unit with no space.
36.83,mm
